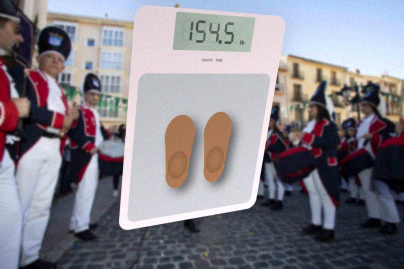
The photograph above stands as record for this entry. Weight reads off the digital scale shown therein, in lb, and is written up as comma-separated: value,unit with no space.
154.5,lb
